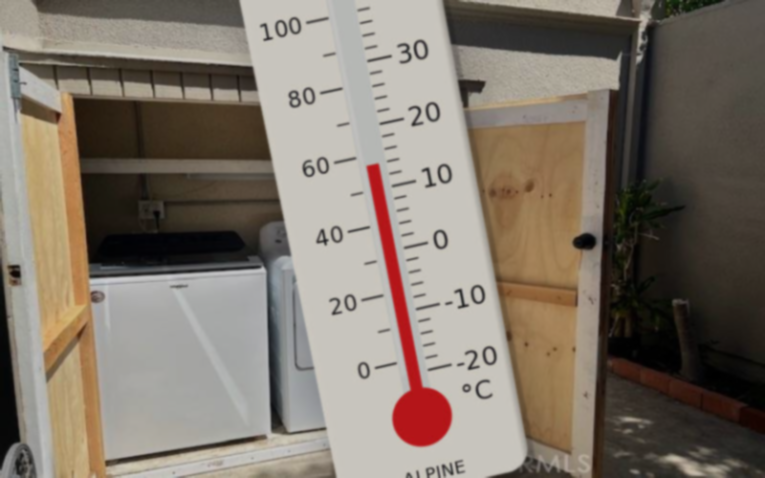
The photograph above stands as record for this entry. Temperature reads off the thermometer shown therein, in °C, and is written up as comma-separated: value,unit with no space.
14,°C
